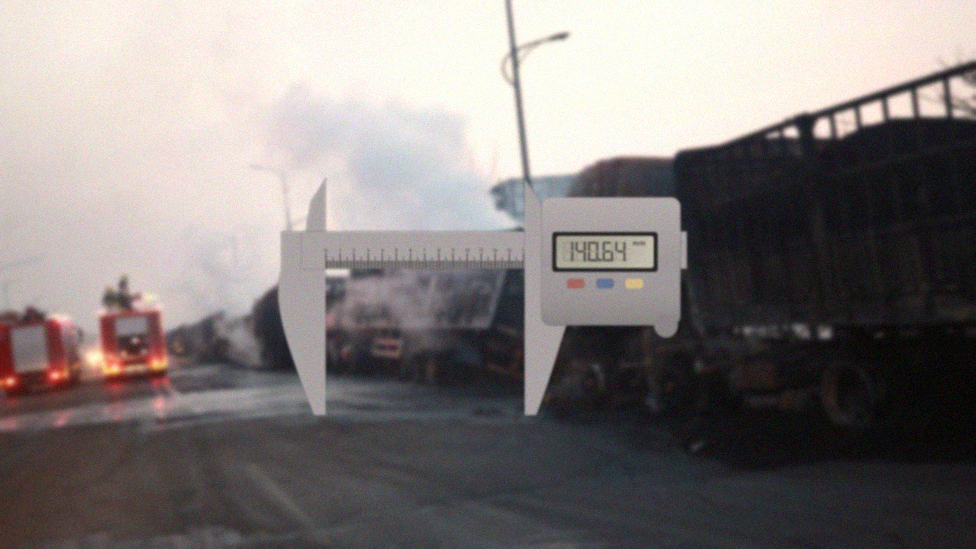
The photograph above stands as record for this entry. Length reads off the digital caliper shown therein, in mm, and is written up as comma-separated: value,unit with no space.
140.64,mm
